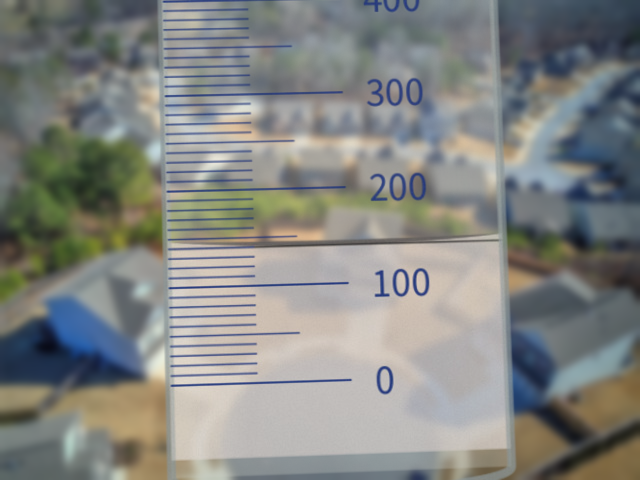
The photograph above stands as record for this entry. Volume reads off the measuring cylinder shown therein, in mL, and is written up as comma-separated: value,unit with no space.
140,mL
